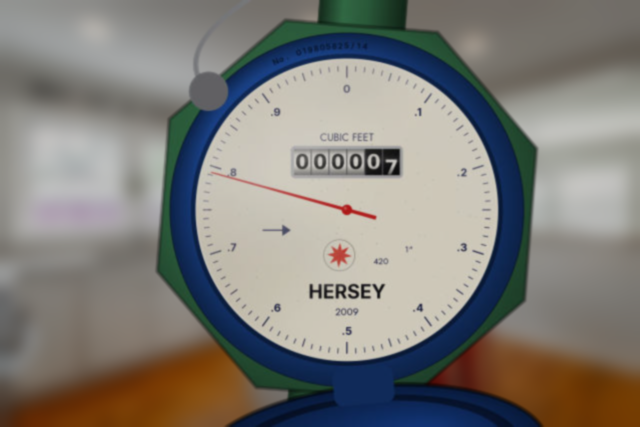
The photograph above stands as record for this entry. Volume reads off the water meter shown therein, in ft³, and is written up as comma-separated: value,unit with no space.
6.79,ft³
